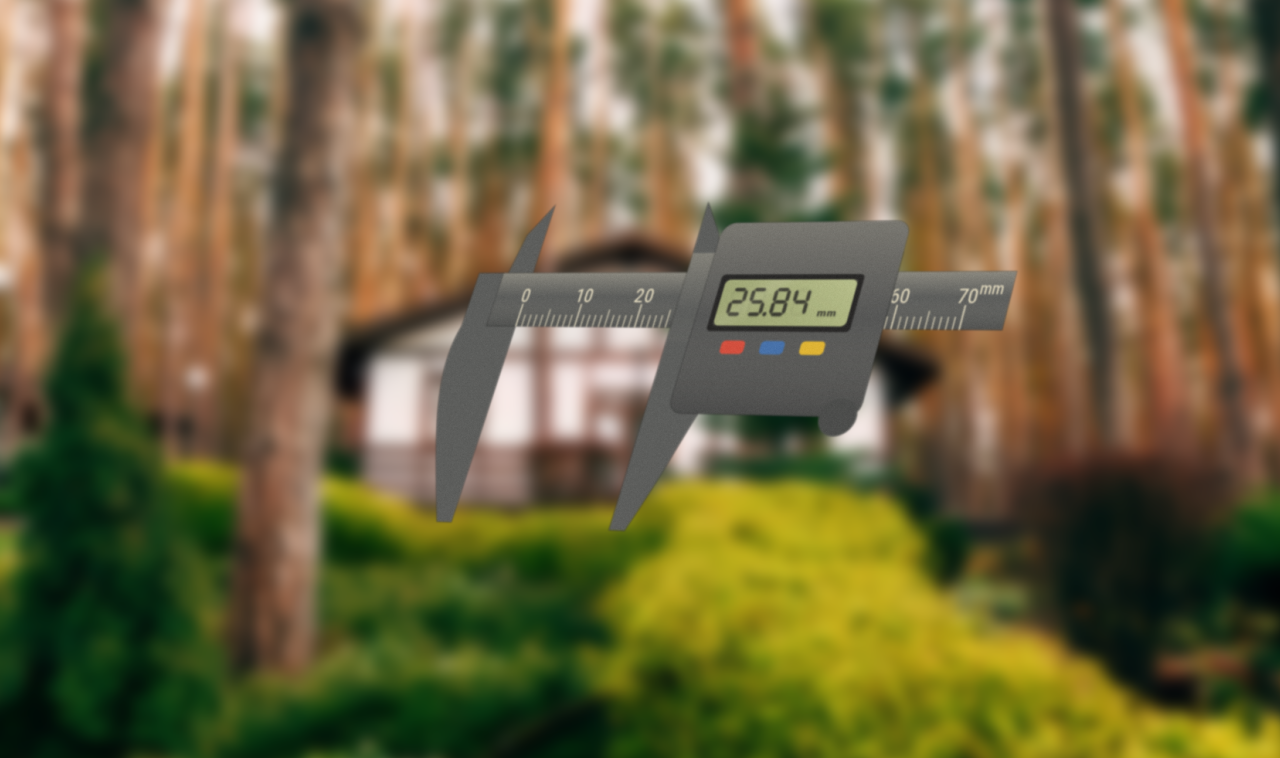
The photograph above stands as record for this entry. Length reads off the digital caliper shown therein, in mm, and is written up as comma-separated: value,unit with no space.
25.84,mm
